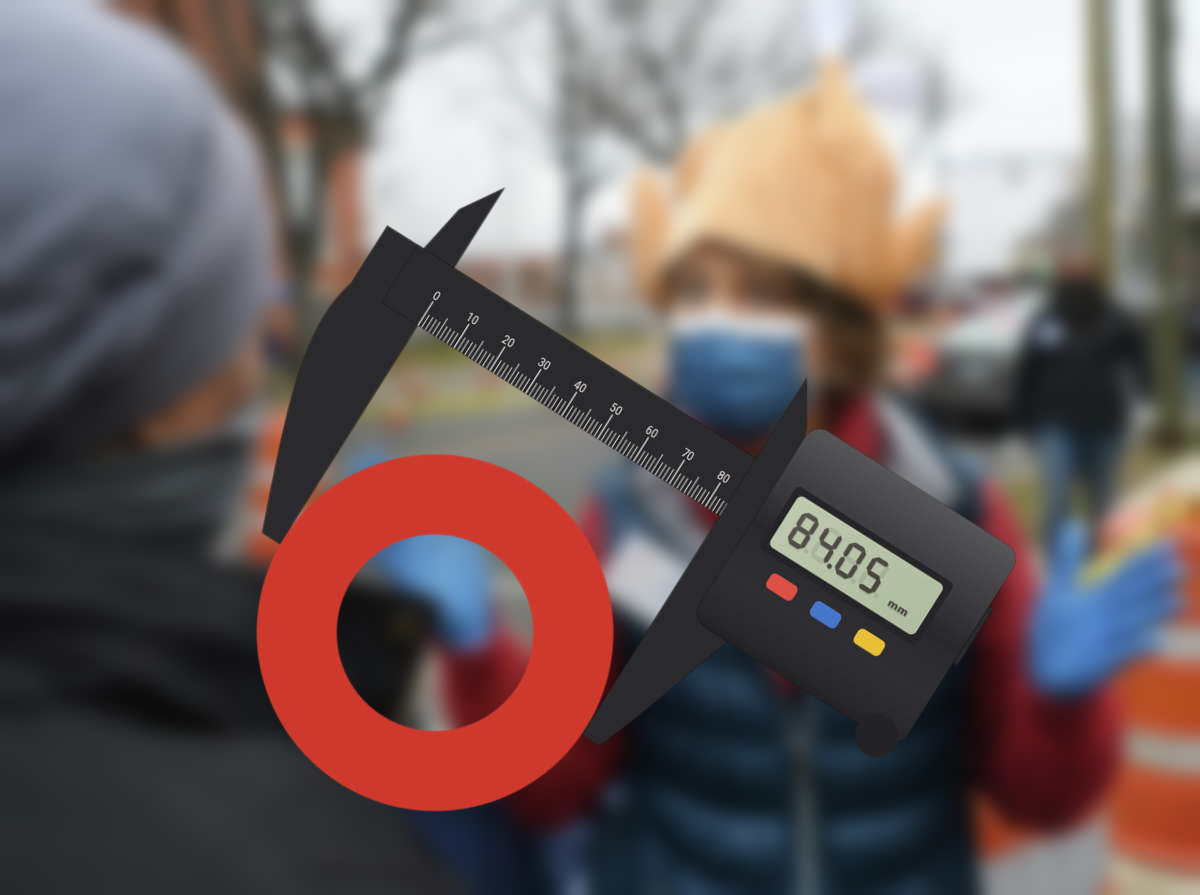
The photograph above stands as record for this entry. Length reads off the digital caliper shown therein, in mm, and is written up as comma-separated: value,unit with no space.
84.05,mm
